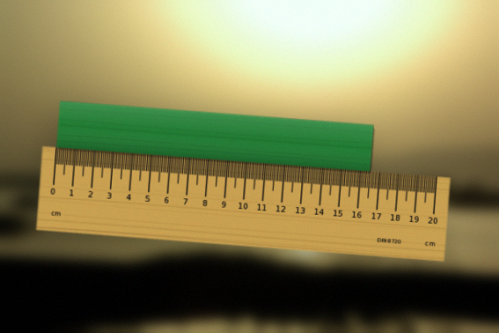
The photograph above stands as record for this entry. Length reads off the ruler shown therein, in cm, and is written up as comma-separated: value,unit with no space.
16.5,cm
